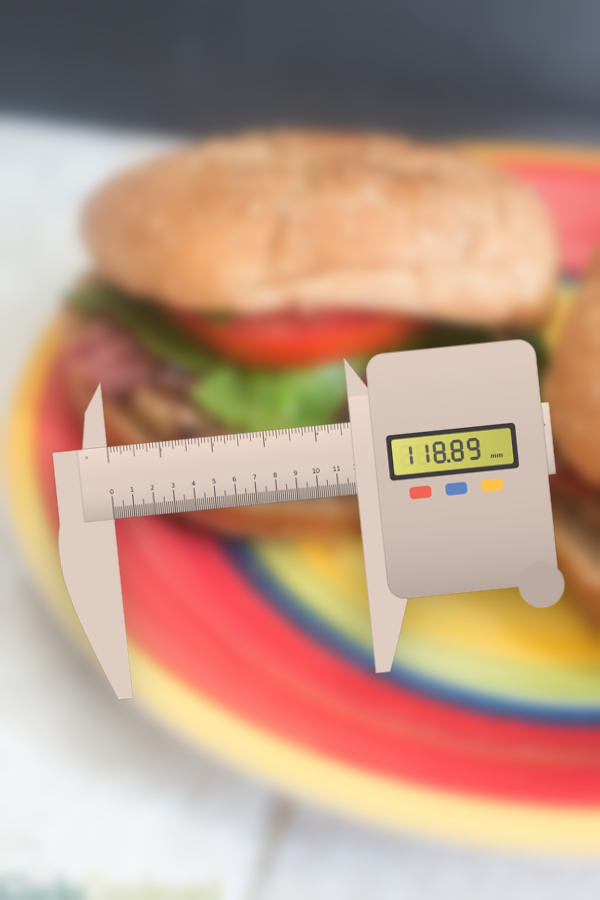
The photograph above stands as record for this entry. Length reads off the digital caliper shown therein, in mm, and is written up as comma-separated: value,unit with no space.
118.89,mm
